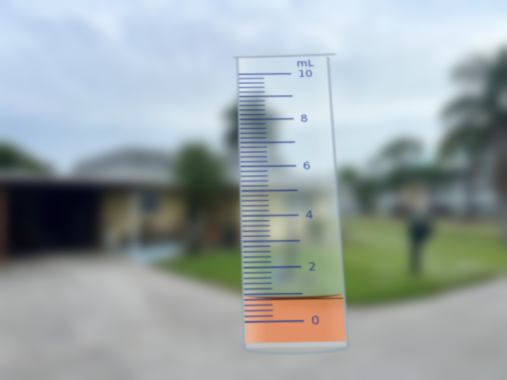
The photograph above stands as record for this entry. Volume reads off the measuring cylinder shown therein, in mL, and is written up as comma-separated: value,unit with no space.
0.8,mL
